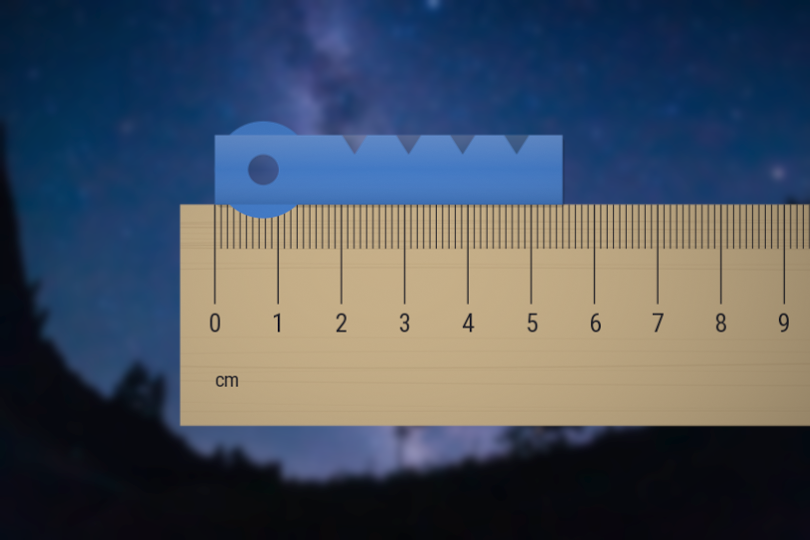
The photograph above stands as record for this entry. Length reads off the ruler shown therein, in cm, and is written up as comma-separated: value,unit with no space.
5.5,cm
